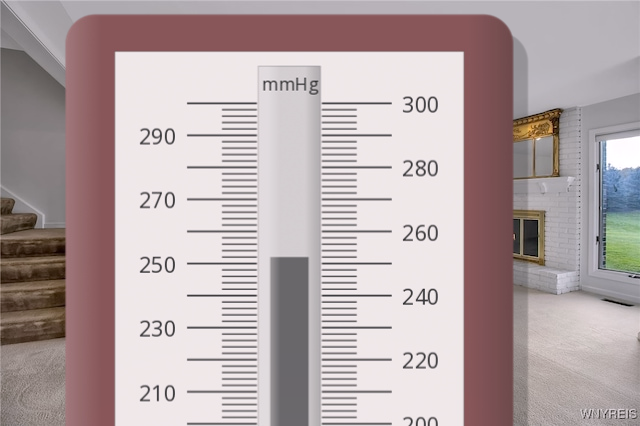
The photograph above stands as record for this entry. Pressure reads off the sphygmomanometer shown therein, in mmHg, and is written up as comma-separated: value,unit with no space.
252,mmHg
